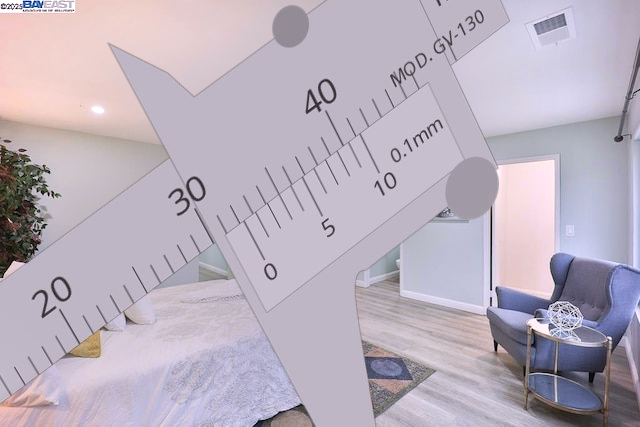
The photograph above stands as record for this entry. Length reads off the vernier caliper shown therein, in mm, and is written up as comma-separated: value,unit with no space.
32.3,mm
